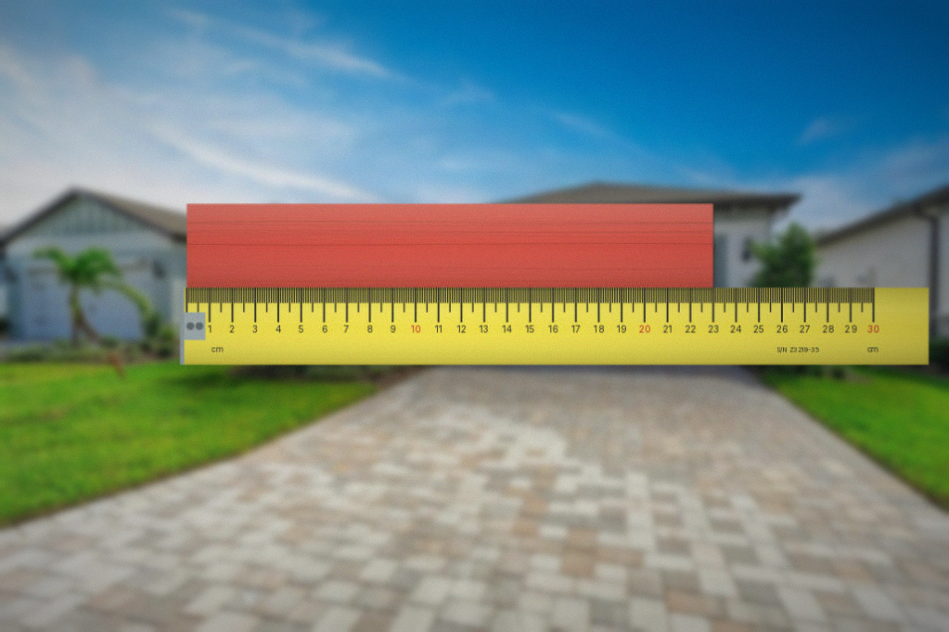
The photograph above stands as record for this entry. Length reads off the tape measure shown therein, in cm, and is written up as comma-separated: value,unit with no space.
23,cm
